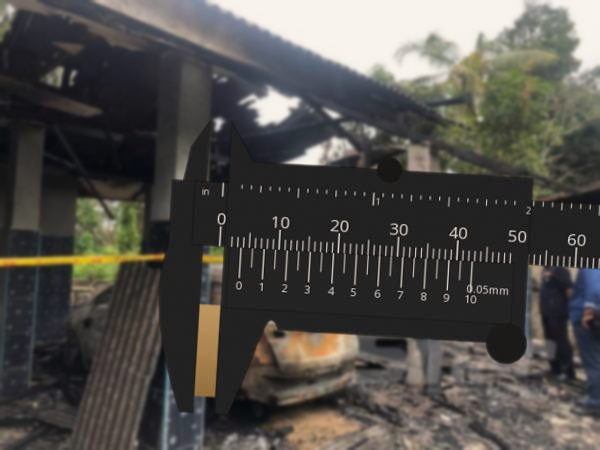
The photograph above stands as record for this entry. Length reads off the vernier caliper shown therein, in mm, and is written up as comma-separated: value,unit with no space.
3.6,mm
